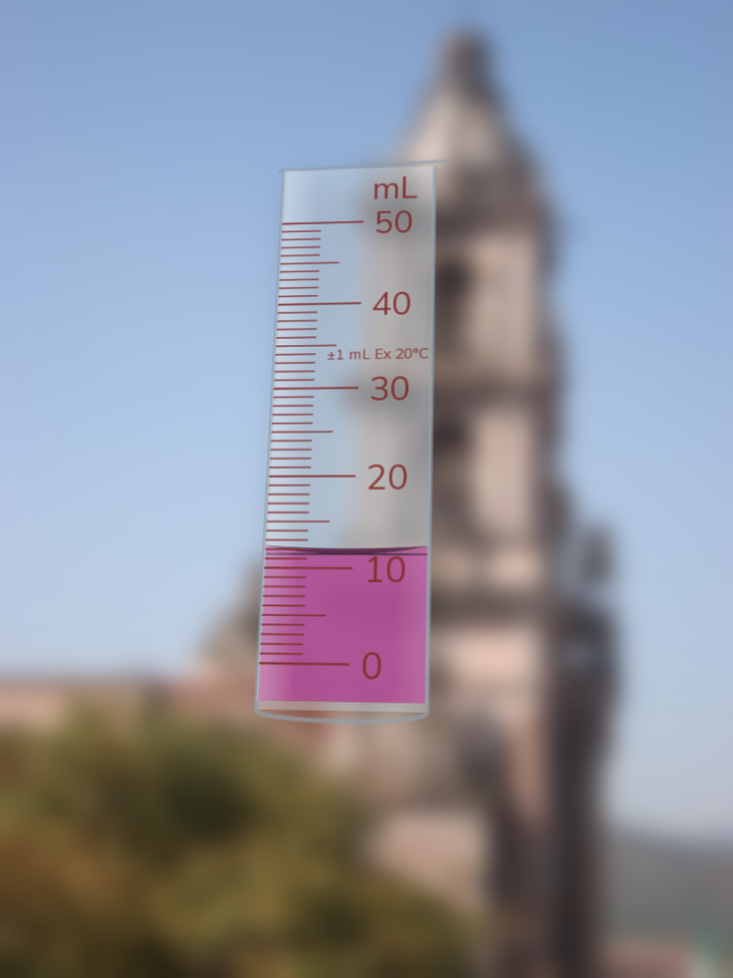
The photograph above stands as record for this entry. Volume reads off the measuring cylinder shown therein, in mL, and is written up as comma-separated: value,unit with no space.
11.5,mL
